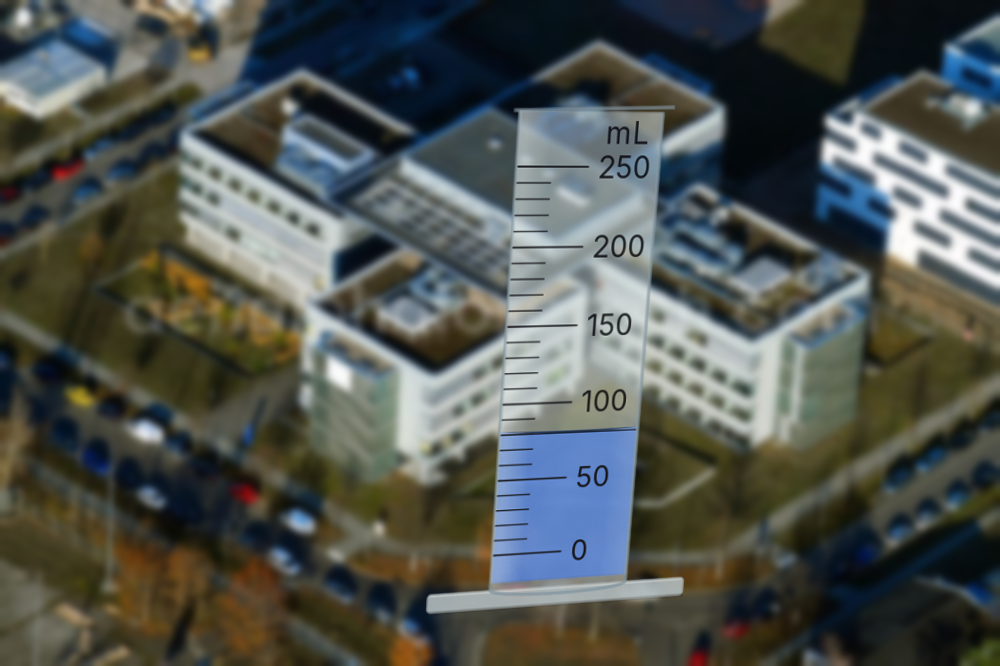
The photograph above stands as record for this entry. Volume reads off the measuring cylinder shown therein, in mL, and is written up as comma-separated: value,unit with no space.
80,mL
